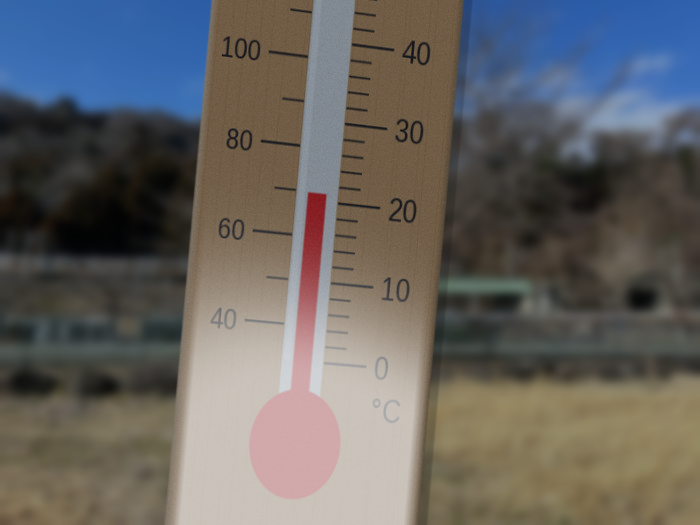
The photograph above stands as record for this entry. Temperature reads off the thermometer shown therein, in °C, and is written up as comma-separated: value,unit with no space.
21,°C
